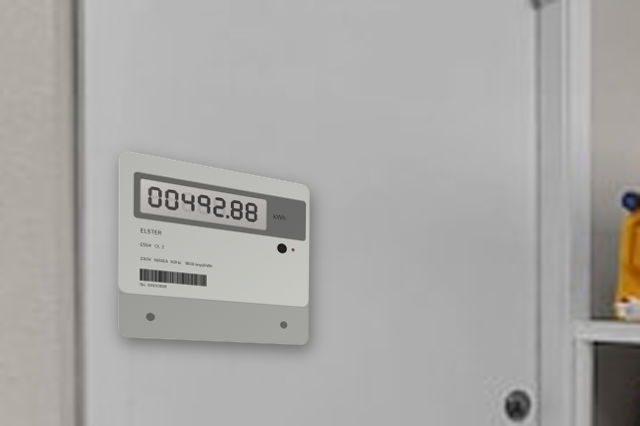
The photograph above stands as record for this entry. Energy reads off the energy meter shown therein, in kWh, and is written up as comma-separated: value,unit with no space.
492.88,kWh
